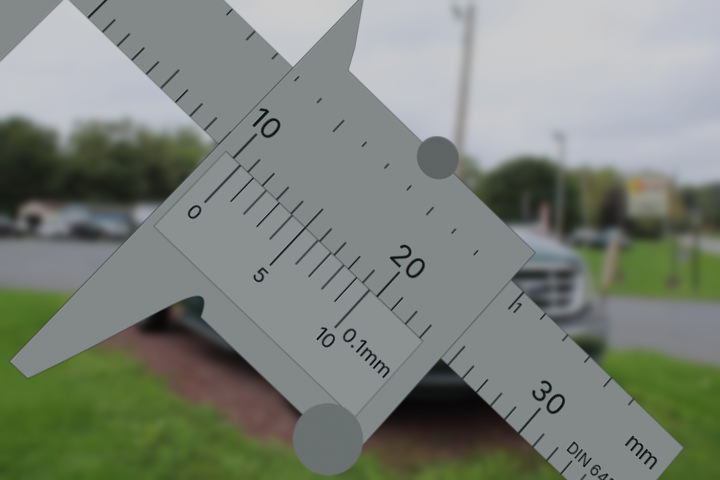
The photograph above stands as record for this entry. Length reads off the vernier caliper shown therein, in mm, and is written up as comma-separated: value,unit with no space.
10.5,mm
